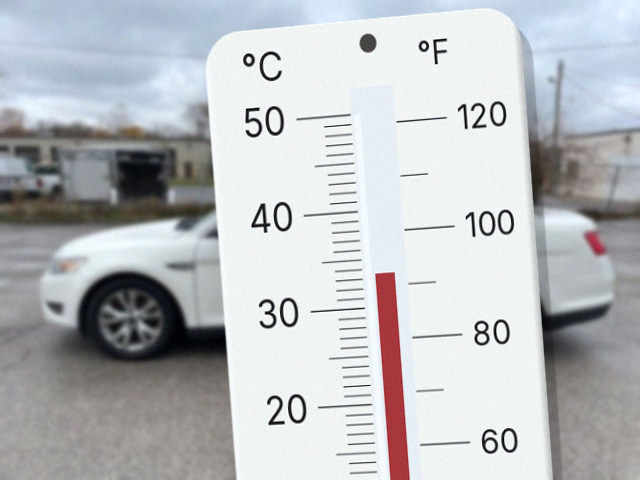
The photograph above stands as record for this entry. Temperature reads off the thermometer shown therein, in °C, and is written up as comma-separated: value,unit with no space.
33.5,°C
